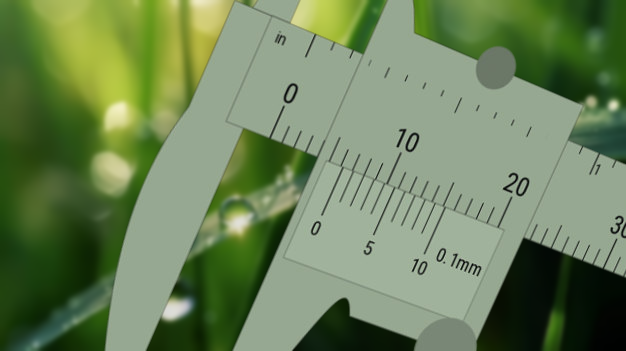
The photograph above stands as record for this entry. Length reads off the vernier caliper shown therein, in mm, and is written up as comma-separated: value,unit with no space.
6.2,mm
